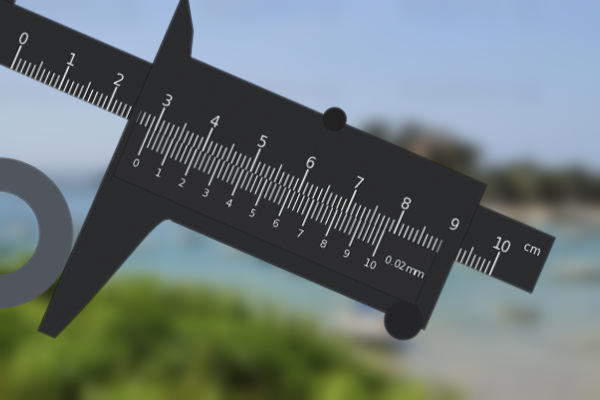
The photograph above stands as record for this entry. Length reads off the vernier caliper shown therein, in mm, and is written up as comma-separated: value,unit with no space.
29.0,mm
